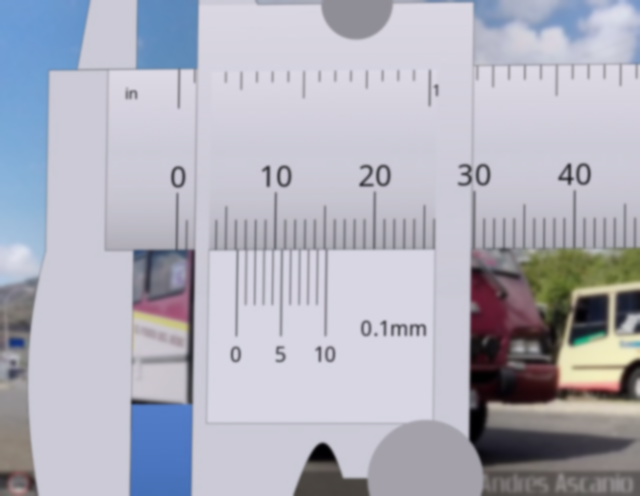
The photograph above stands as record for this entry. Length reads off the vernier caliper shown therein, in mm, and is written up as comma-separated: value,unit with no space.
6.2,mm
